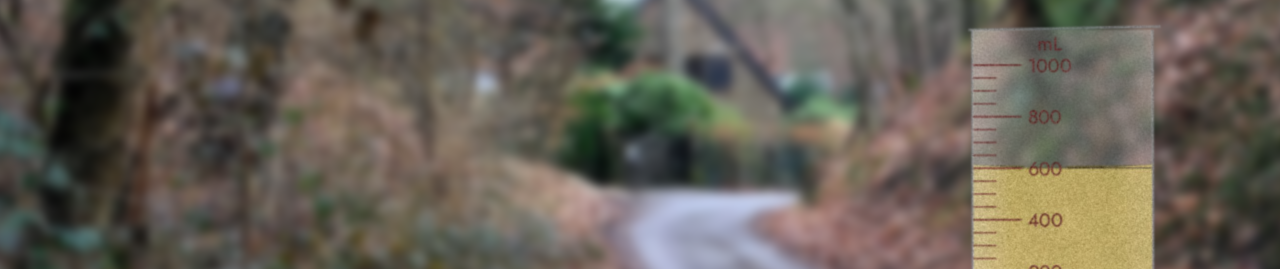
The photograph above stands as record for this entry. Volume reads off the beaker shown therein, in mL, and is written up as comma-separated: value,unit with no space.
600,mL
